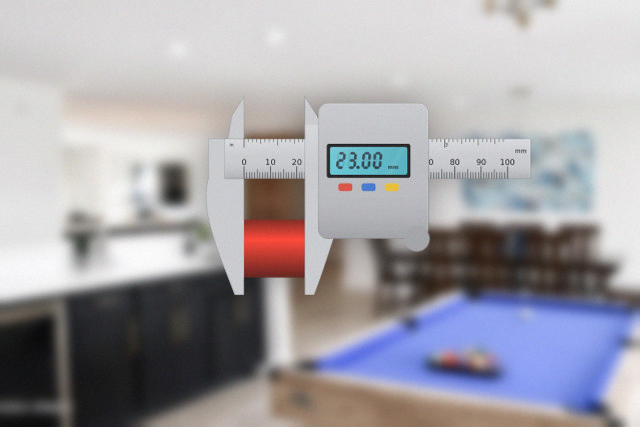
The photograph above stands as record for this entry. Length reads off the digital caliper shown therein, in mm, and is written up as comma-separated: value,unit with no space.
23.00,mm
